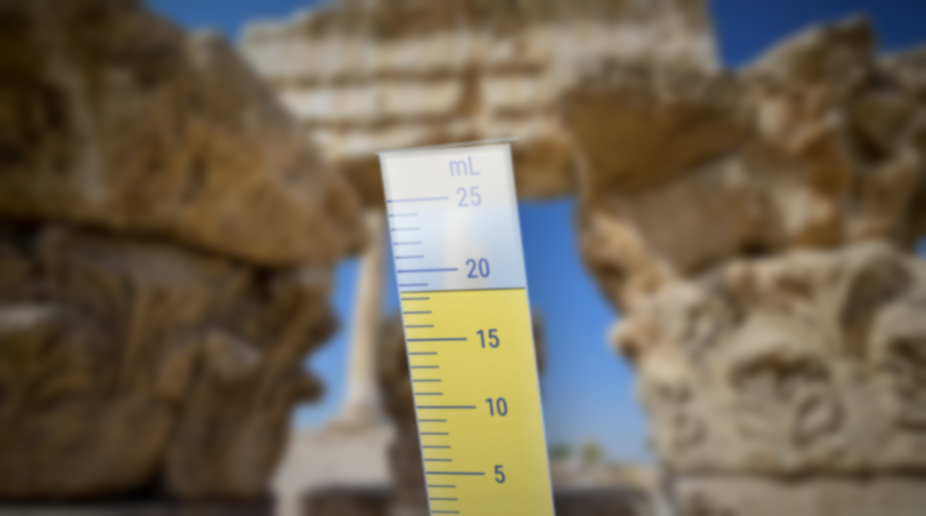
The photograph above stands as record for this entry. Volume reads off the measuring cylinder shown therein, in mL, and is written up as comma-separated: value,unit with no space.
18.5,mL
